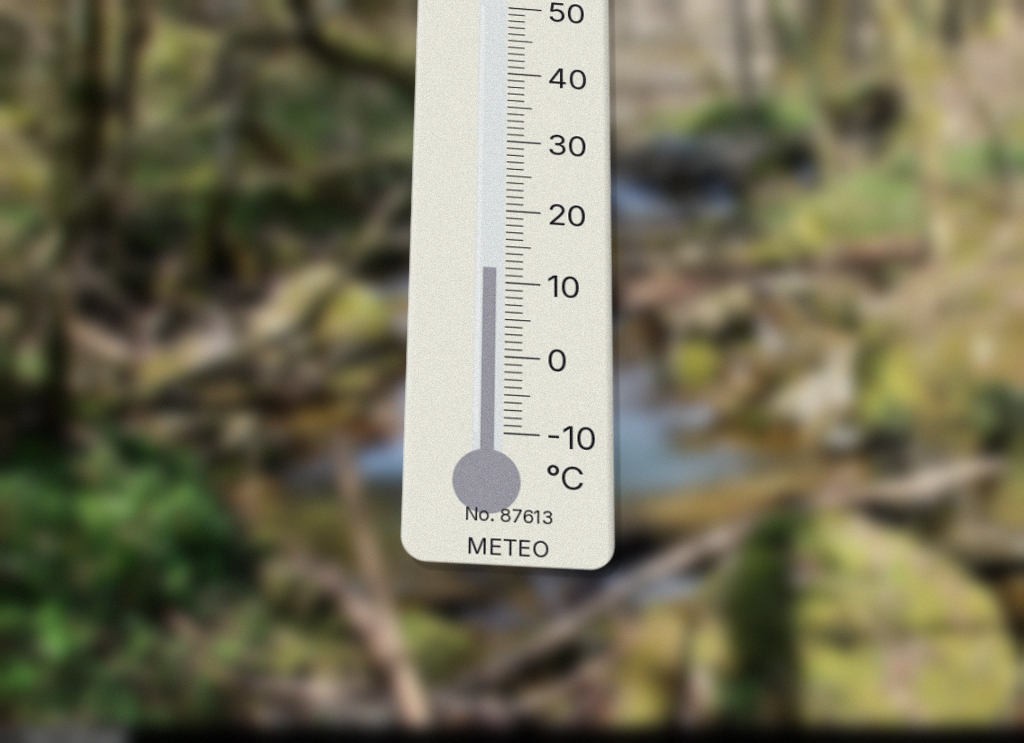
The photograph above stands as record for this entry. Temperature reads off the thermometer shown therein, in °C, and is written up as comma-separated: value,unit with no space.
12,°C
